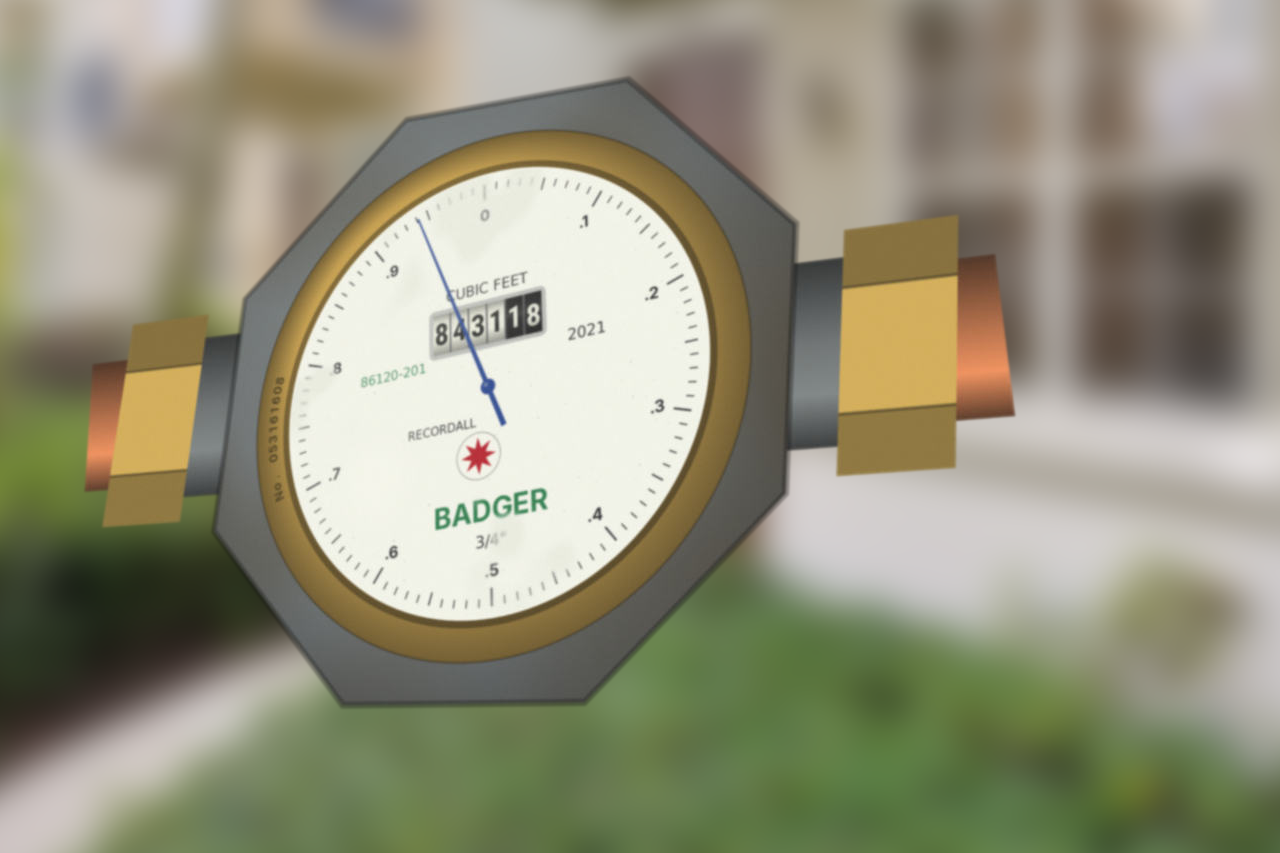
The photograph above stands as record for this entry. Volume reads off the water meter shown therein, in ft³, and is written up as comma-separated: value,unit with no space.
843117.94,ft³
